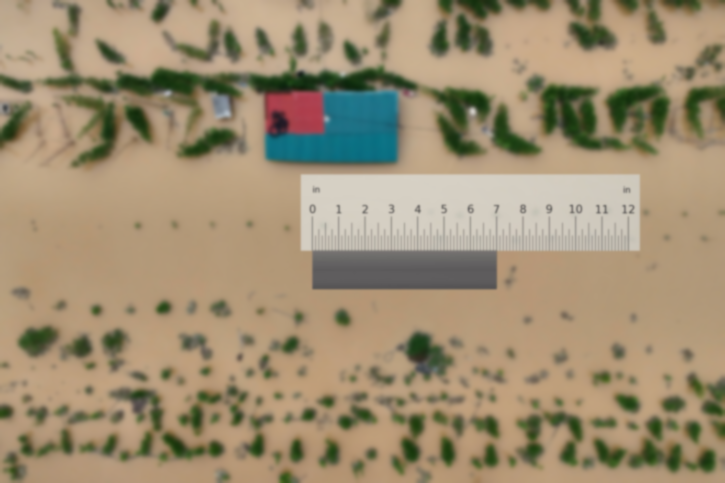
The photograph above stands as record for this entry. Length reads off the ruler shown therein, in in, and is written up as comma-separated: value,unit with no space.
7,in
